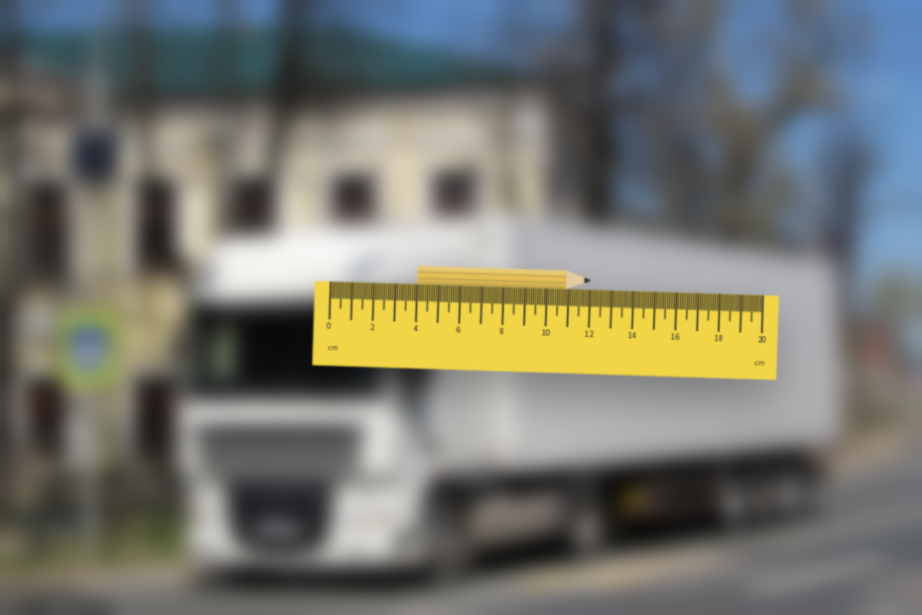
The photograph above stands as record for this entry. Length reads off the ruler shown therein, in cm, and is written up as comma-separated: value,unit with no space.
8,cm
